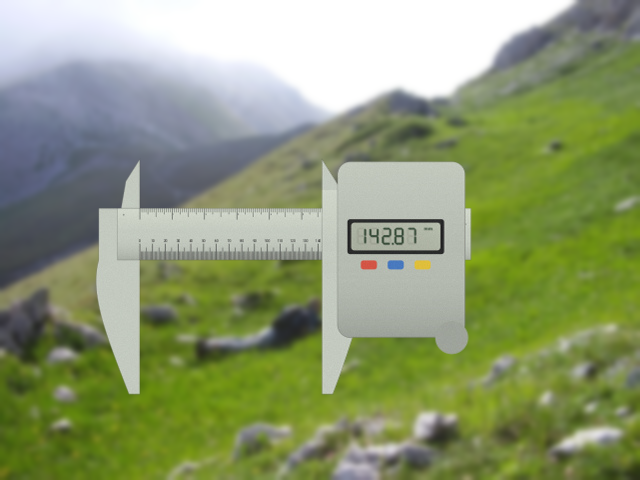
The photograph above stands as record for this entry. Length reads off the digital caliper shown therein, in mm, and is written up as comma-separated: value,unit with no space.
142.87,mm
